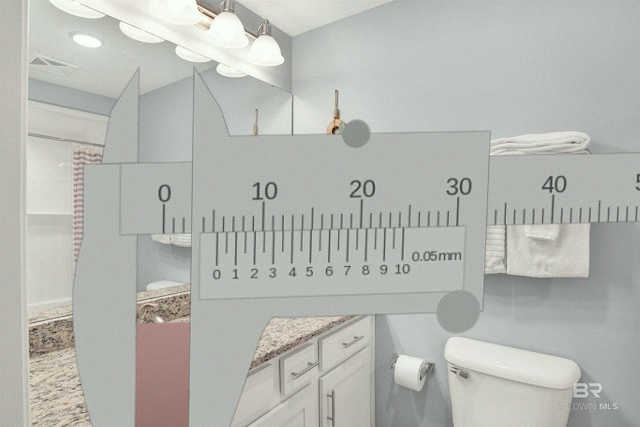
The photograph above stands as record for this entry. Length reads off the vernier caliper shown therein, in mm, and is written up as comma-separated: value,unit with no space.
5.4,mm
